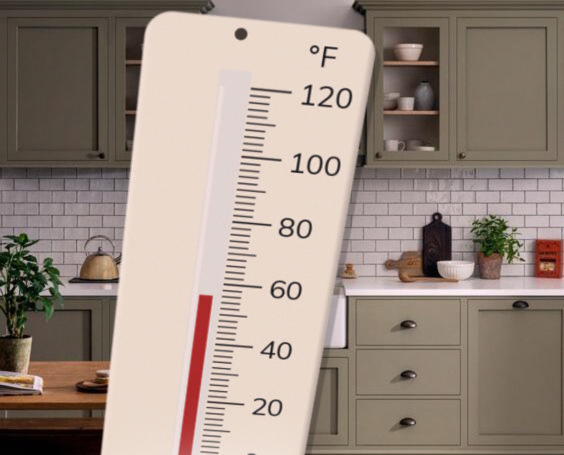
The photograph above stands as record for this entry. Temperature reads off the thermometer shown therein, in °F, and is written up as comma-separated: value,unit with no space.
56,°F
